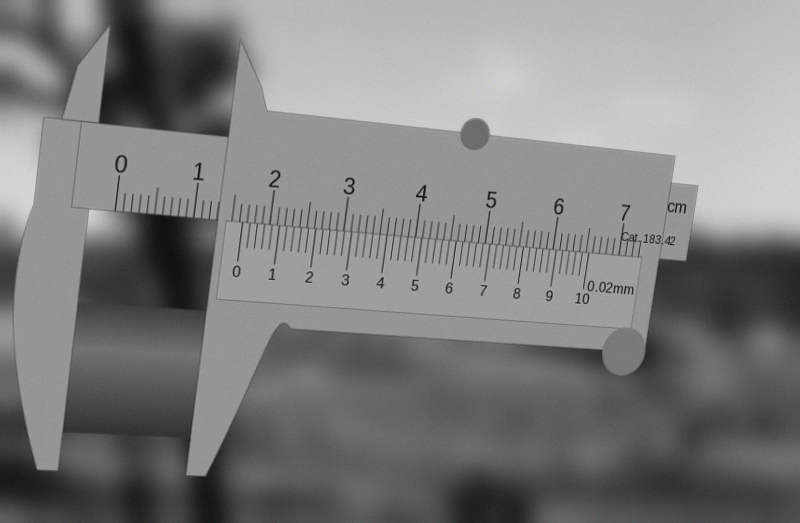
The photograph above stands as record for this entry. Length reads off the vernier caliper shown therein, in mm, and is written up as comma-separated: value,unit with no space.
16.4,mm
